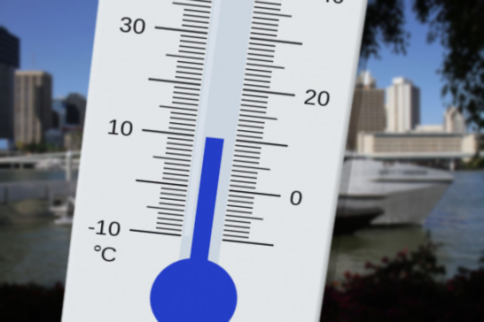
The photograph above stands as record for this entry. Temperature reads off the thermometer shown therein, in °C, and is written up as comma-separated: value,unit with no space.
10,°C
